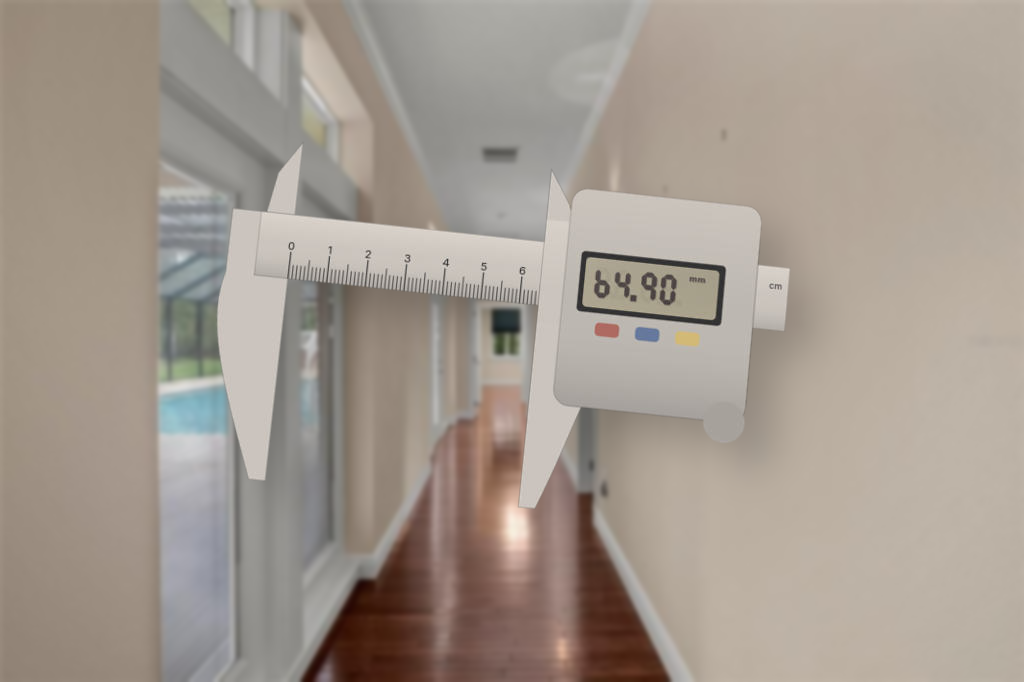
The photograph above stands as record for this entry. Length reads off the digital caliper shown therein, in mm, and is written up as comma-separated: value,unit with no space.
64.90,mm
